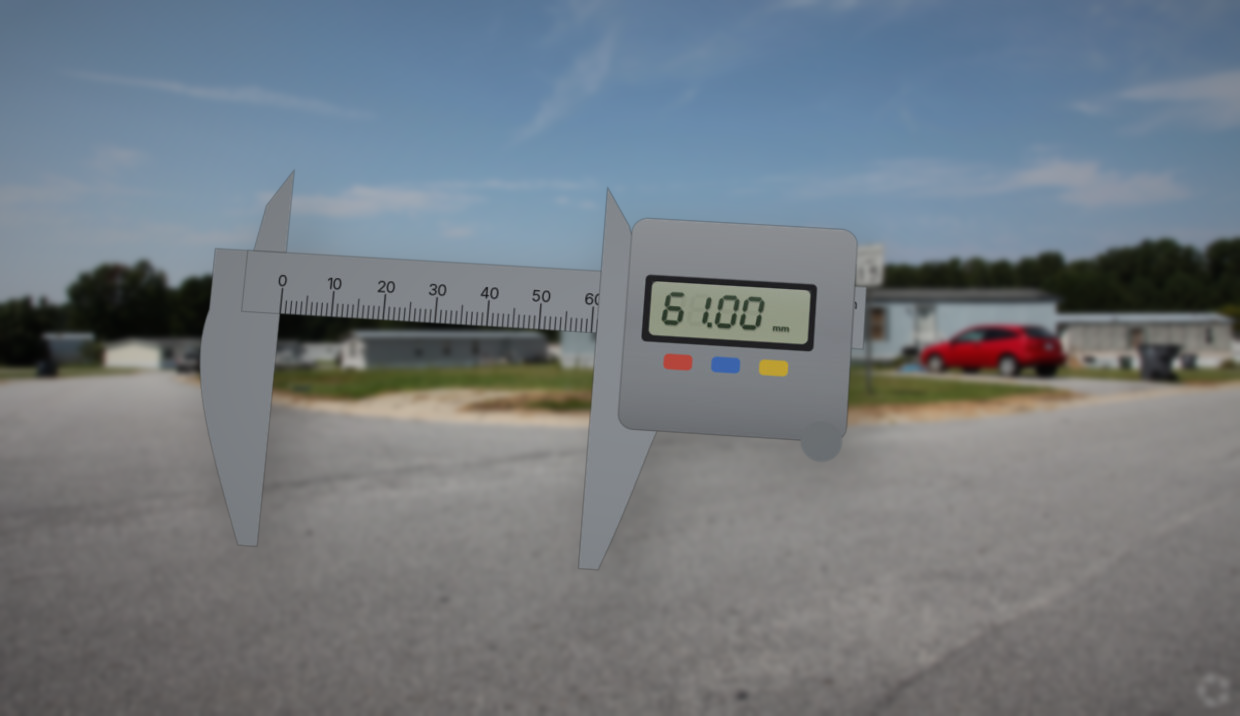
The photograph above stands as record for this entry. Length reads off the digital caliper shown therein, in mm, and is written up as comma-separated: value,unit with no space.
61.00,mm
